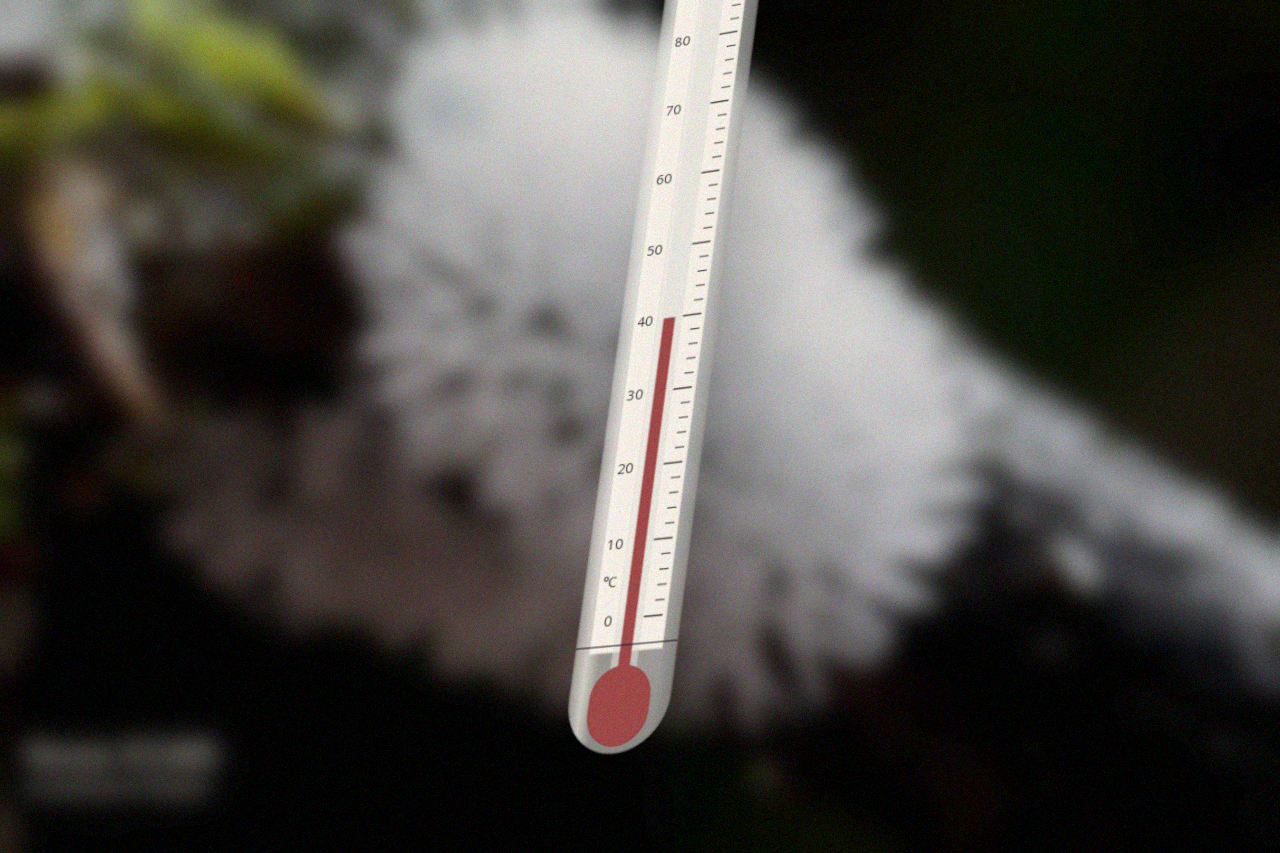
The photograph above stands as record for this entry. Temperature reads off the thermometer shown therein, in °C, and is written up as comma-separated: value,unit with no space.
40,°C
